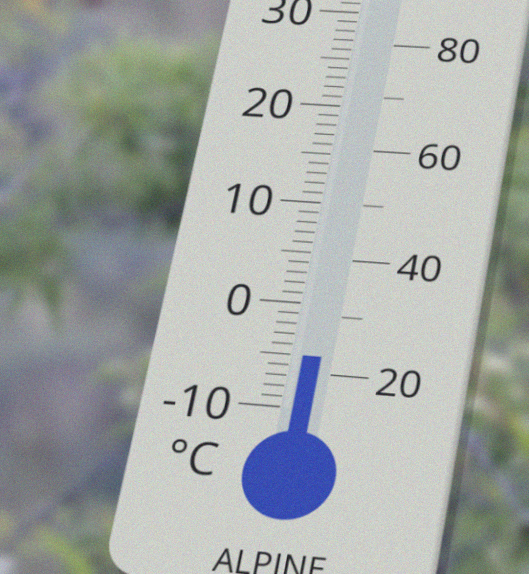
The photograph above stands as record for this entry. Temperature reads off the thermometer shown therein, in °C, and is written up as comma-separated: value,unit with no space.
-5,°C
